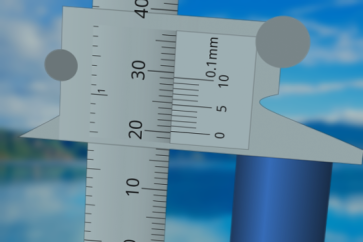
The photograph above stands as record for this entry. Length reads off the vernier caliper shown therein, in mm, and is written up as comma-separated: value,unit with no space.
20.2,mm
